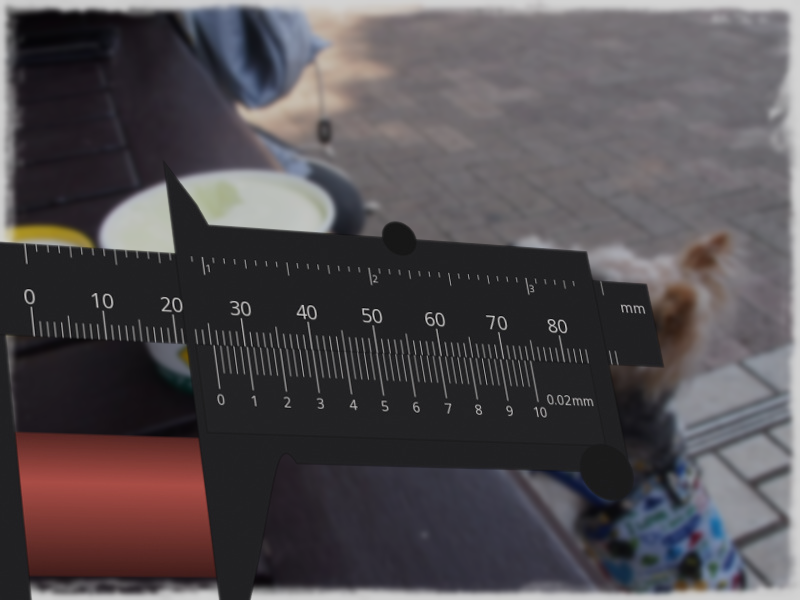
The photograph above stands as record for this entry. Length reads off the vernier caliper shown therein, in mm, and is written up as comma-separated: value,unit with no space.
25.4,mm
